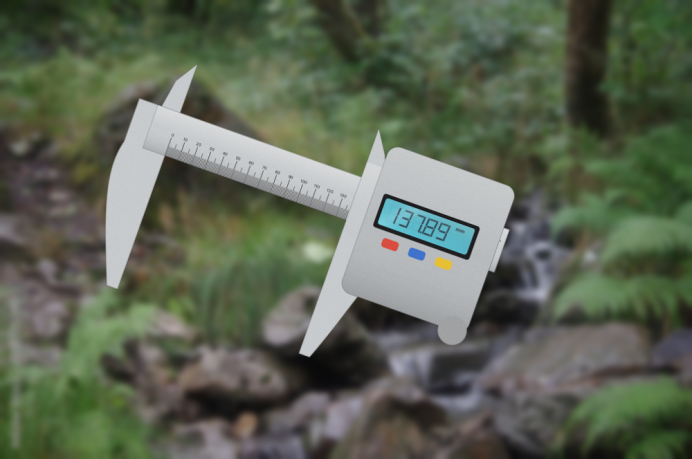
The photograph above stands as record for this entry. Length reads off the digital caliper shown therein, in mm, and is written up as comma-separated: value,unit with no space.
137.89,mm
